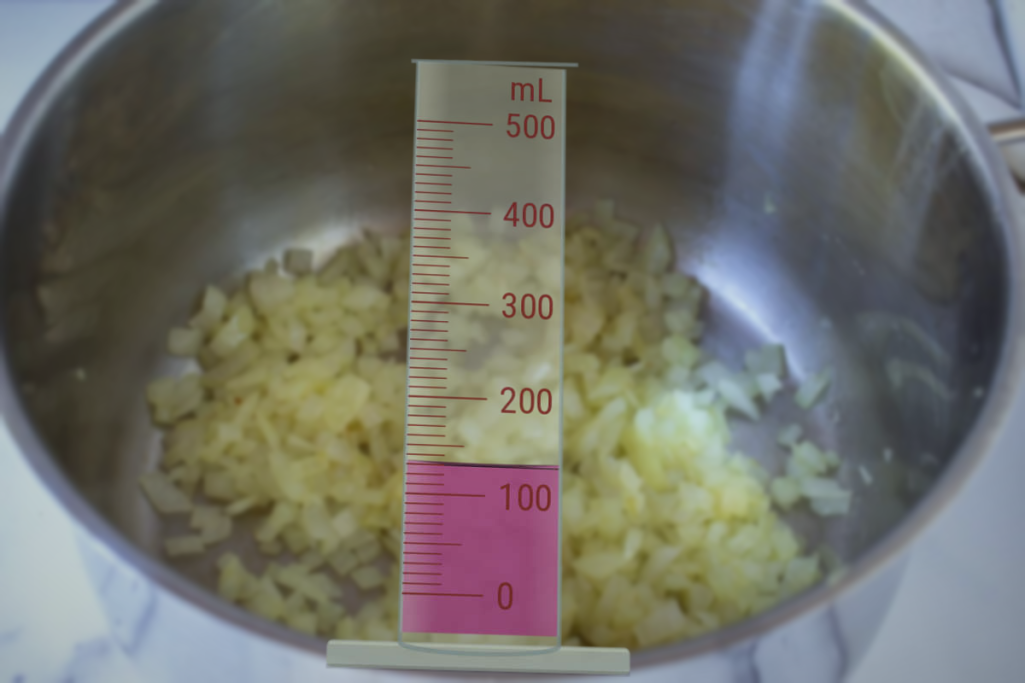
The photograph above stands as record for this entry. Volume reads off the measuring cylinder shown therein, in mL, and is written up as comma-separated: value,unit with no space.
130,mL
